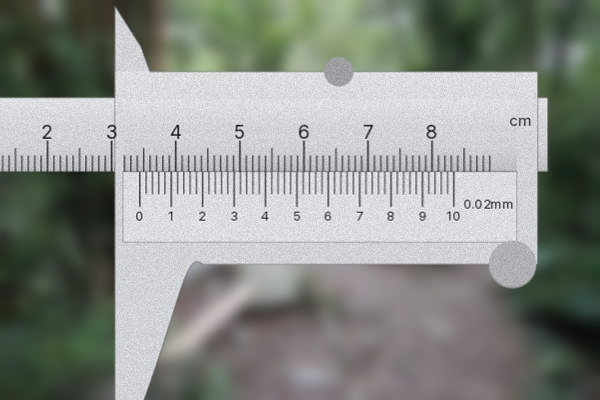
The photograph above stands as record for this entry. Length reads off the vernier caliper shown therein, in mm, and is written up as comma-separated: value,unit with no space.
34.4,mm
